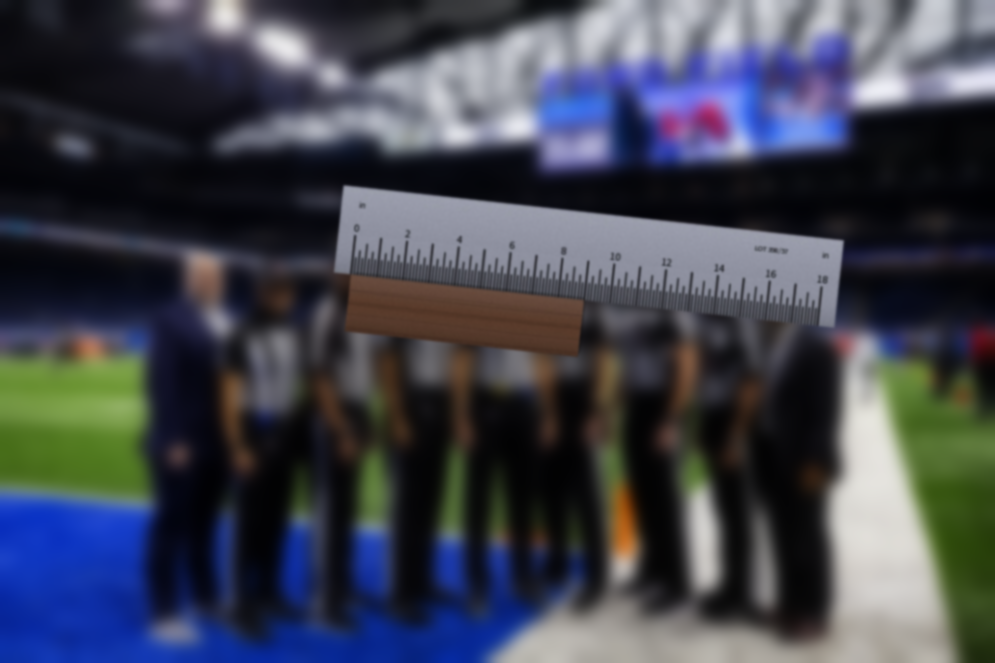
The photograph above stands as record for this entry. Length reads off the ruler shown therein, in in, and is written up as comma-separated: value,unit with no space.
9,in
